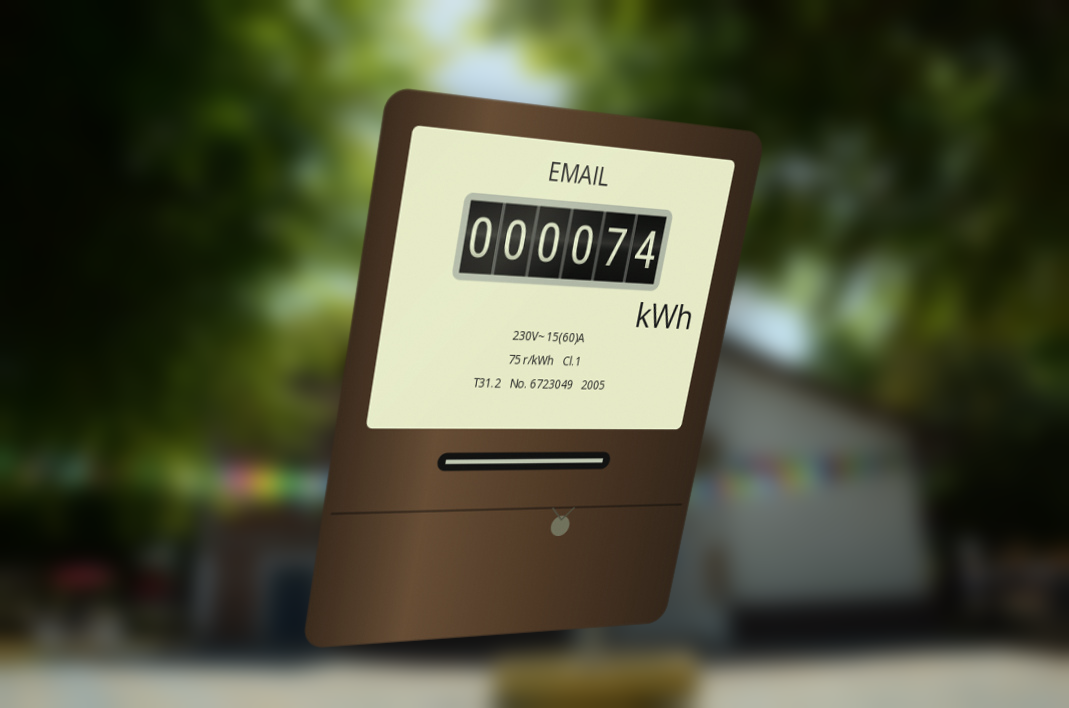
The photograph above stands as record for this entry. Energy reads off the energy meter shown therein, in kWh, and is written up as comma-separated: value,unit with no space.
74,kWh
